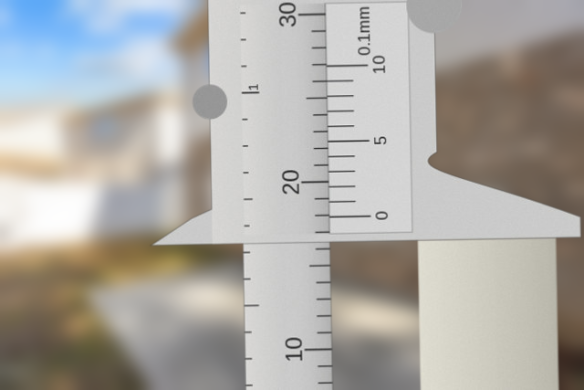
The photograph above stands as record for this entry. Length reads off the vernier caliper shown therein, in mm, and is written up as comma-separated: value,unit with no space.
17.9,mm
